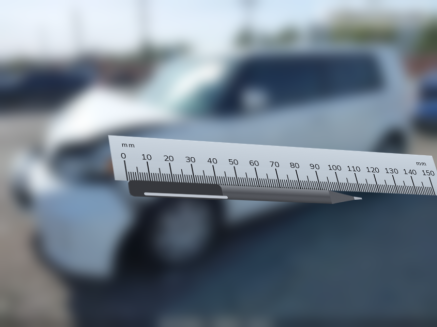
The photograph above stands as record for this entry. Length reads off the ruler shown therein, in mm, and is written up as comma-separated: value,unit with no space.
110,mm
